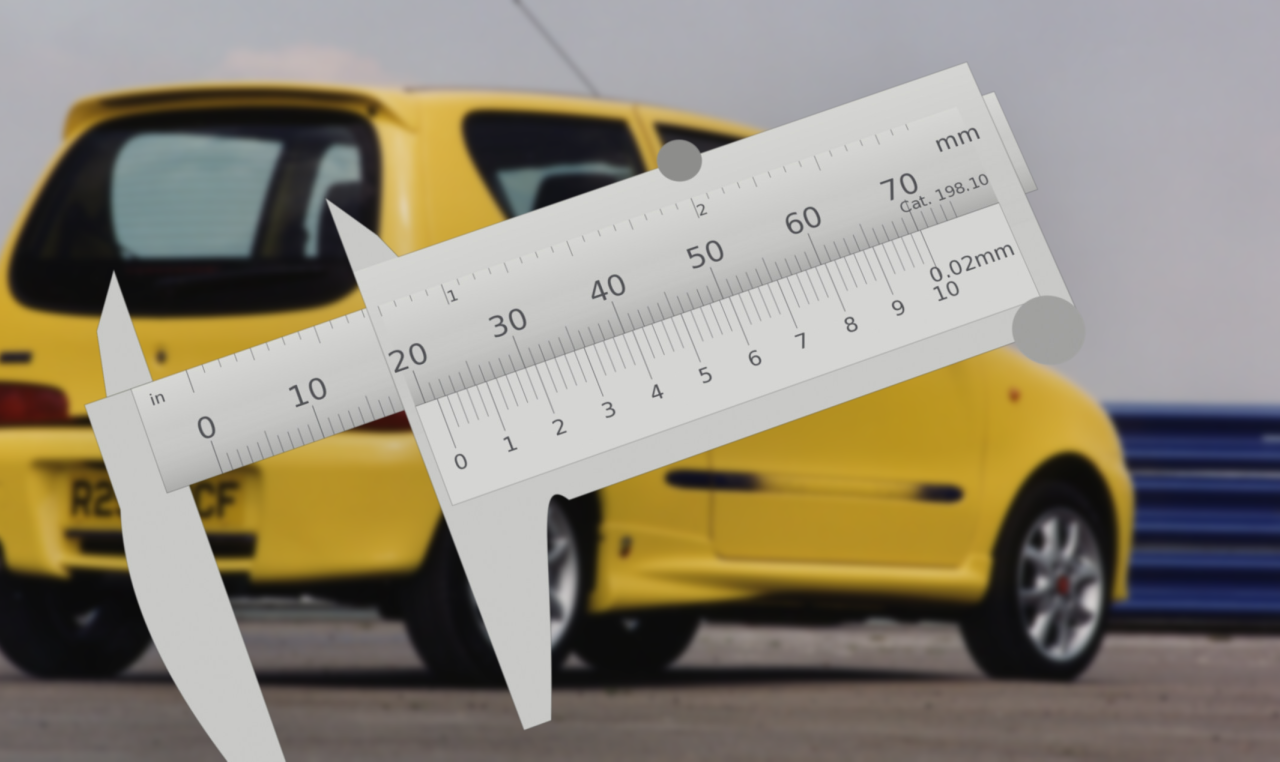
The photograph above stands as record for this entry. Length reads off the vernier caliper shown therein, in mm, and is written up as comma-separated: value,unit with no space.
21.2,mm
